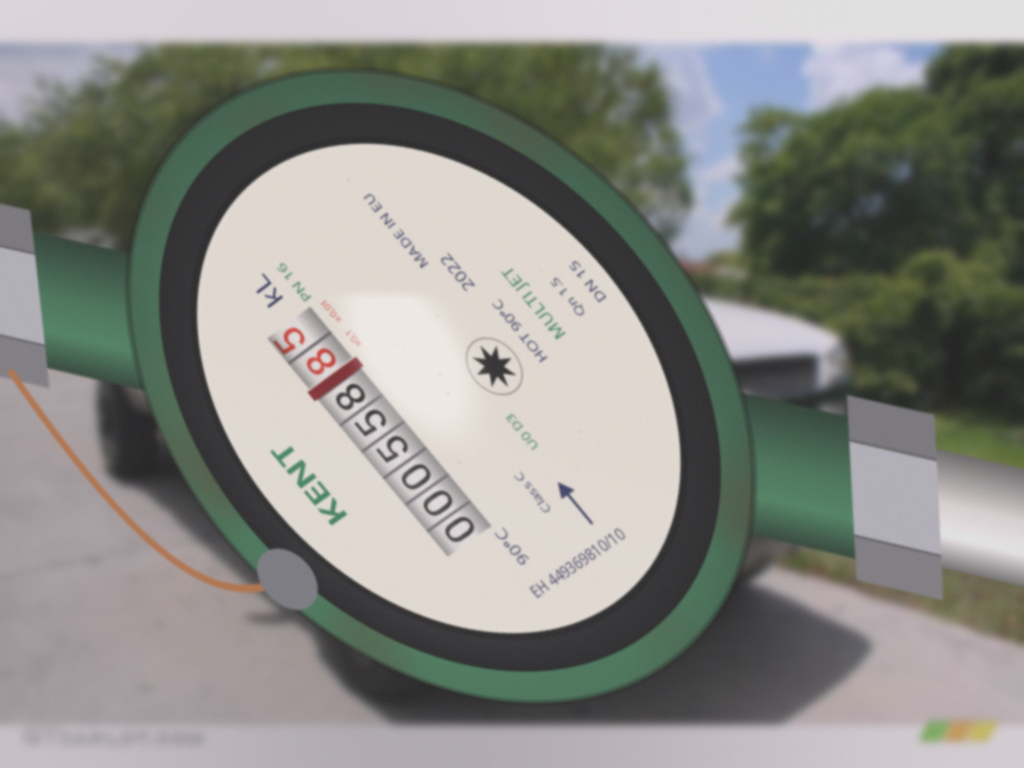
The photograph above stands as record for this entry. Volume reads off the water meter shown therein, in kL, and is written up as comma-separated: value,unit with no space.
558.85,kL
